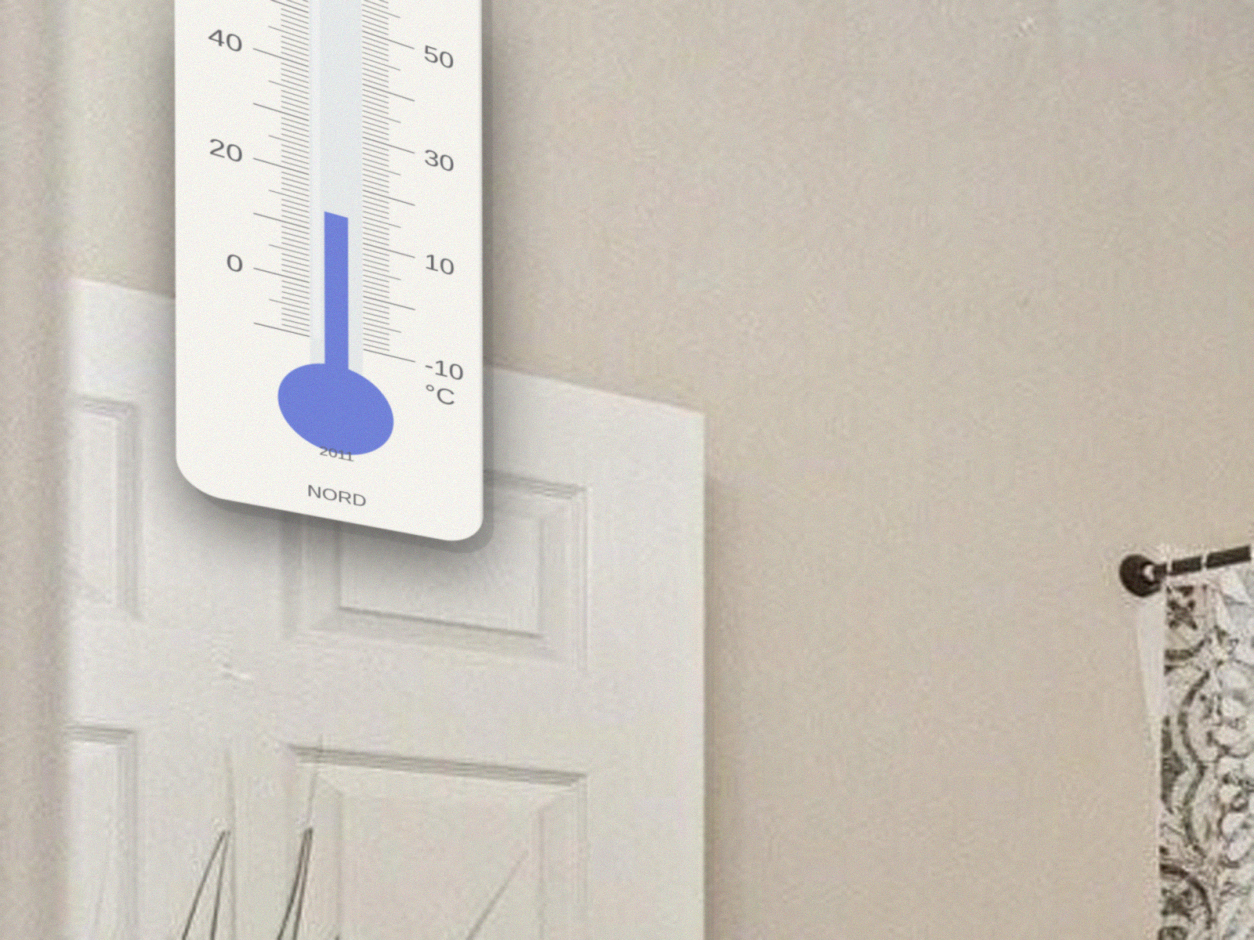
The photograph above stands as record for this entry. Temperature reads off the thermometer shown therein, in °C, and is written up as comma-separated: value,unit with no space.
14,°C
